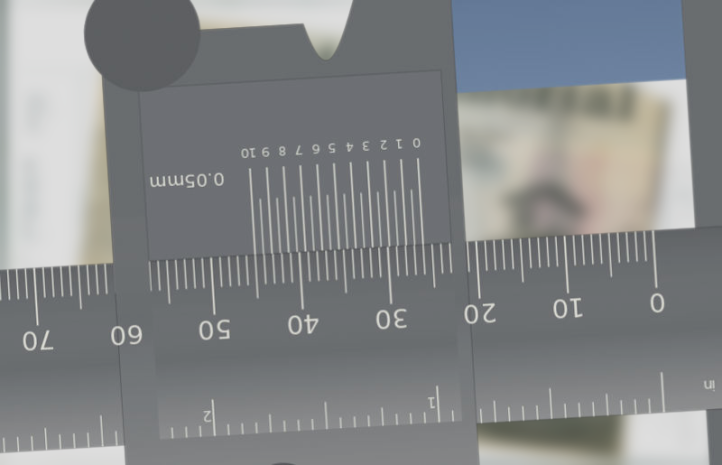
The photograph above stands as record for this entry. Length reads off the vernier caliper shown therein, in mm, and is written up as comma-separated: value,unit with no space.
26.0,mm
